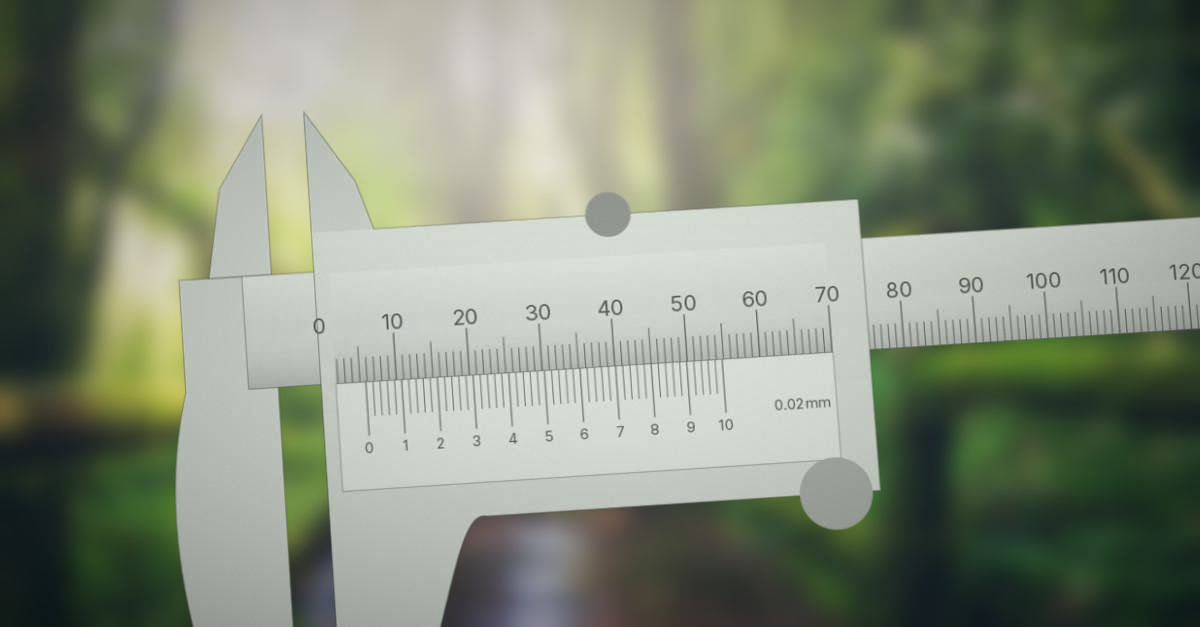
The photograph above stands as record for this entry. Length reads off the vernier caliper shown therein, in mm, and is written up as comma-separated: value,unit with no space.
5.8,mm
